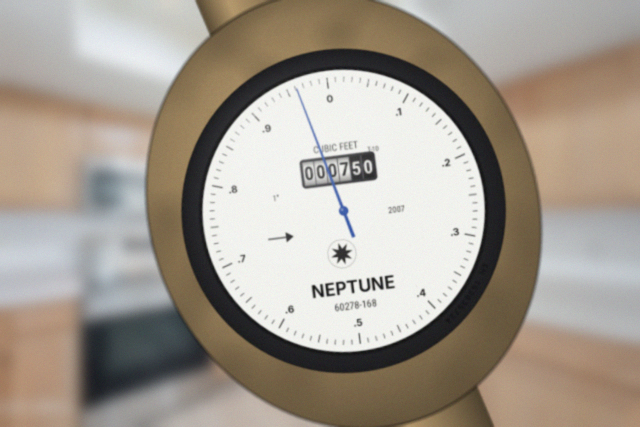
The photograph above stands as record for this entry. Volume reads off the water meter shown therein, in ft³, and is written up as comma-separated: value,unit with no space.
749.96,ft³
